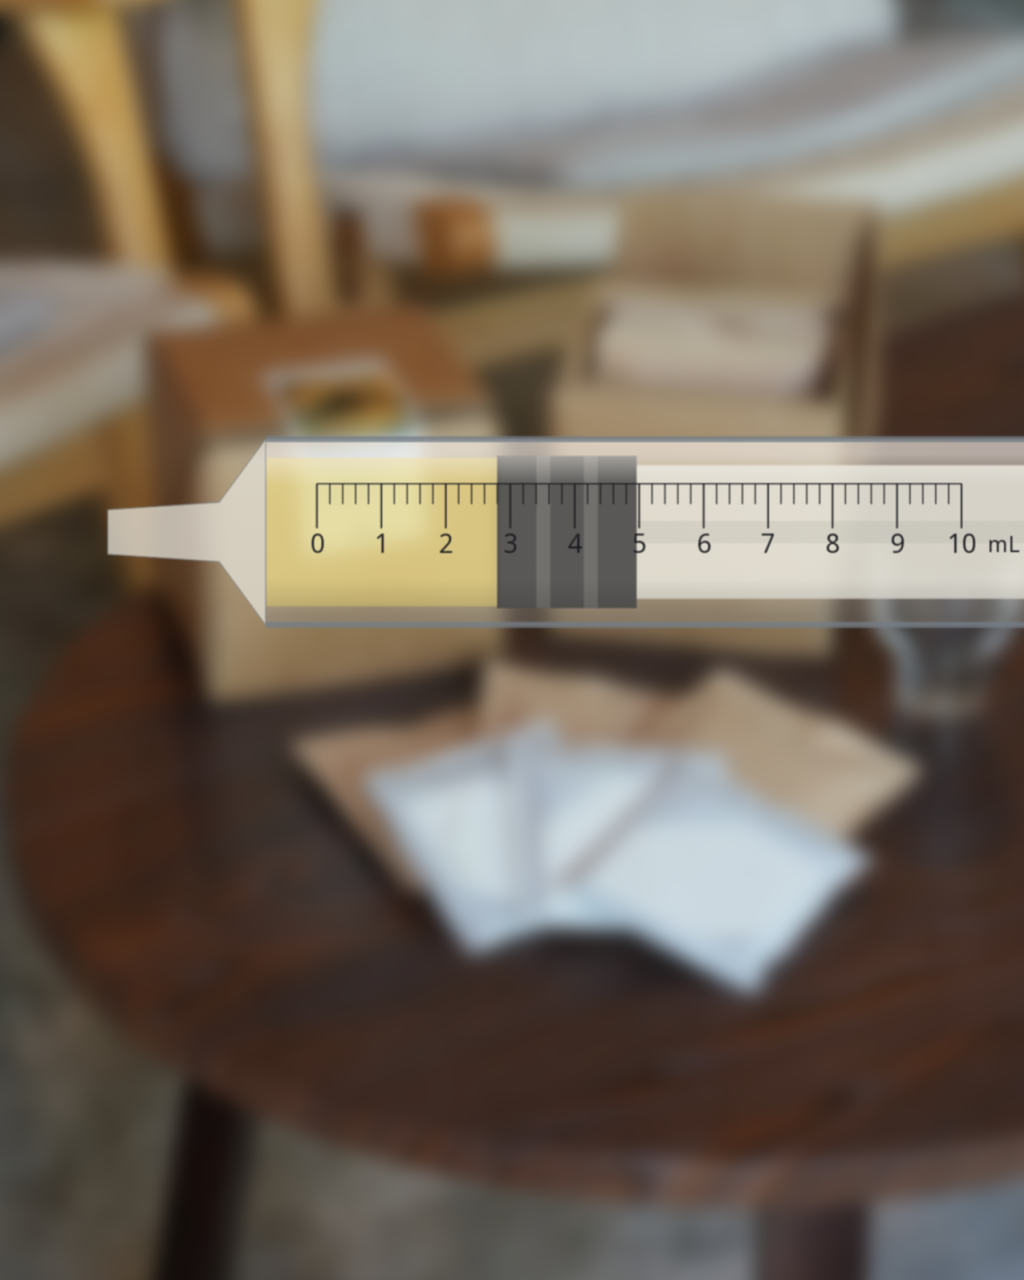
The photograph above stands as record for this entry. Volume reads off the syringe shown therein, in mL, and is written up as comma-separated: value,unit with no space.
2.8,mL
